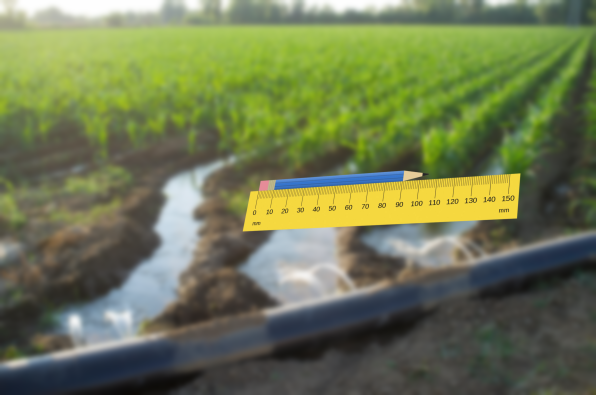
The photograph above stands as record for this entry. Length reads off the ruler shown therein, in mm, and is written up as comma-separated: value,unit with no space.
105,mm
